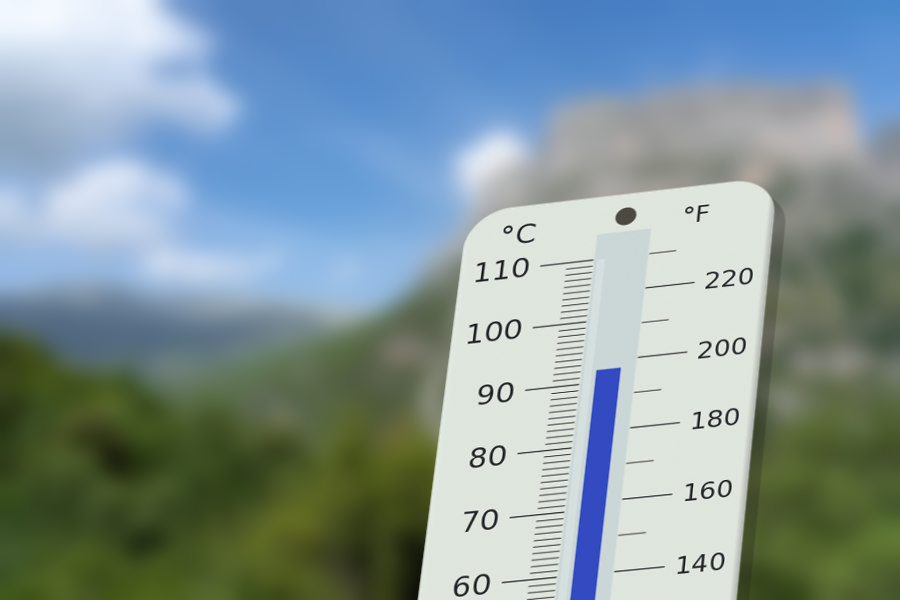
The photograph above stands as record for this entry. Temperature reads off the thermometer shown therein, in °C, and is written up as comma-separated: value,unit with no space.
92,°C
